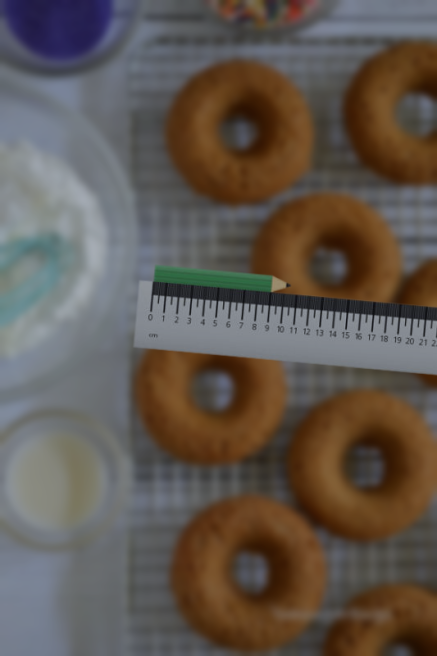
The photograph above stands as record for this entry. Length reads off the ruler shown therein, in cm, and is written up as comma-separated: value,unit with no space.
10.5,cm
